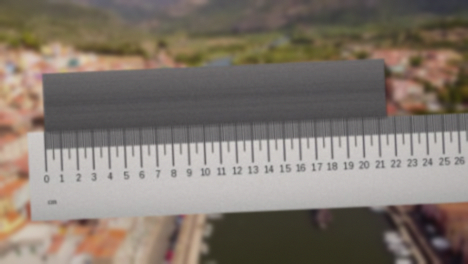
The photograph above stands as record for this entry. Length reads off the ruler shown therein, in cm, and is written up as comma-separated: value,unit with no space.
21.5,cm
